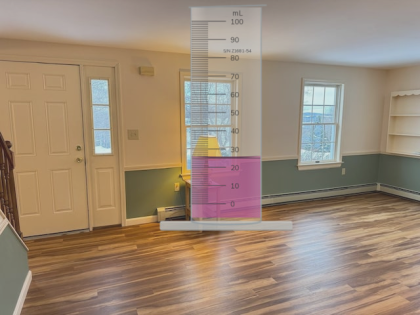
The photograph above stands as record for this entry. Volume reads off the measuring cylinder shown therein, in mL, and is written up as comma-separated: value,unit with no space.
25,mL
